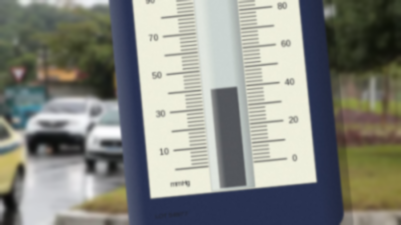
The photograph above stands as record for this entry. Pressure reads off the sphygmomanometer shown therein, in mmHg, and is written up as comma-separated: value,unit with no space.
40,mmHg
